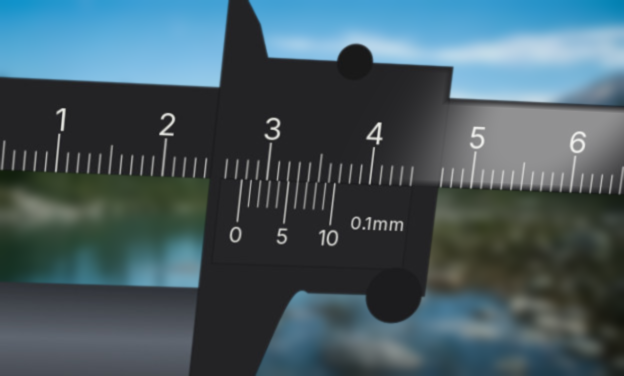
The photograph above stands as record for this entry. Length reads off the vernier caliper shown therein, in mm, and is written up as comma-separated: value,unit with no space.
27.6,mm
